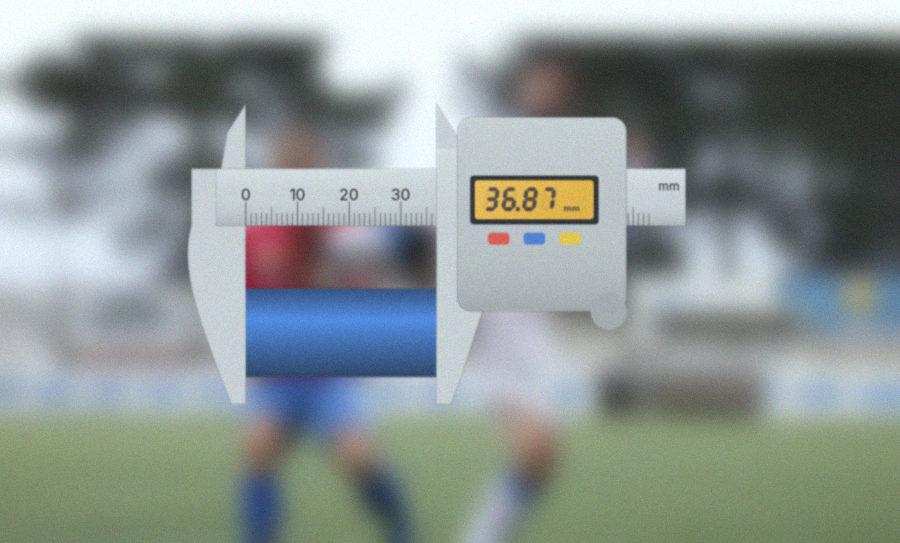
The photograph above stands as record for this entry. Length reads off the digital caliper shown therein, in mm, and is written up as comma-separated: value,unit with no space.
36.87,mm
